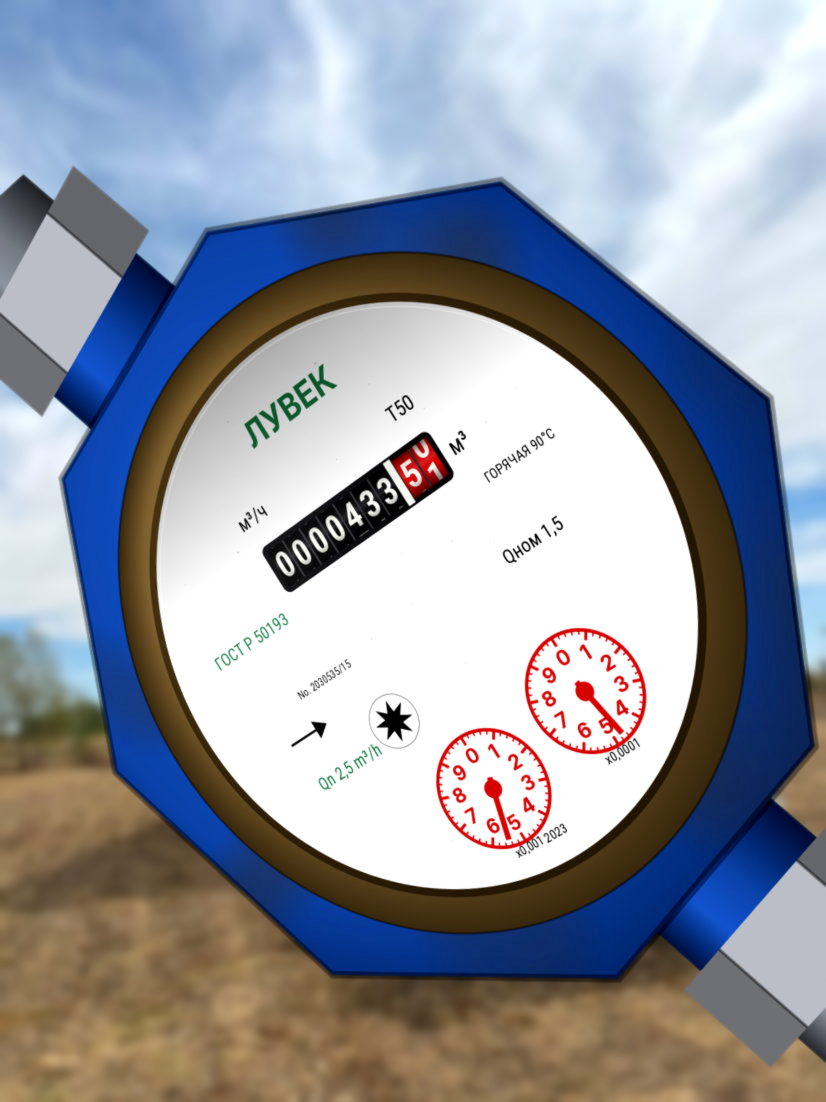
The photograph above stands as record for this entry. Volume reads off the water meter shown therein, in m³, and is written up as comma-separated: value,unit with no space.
433.5054,m³
